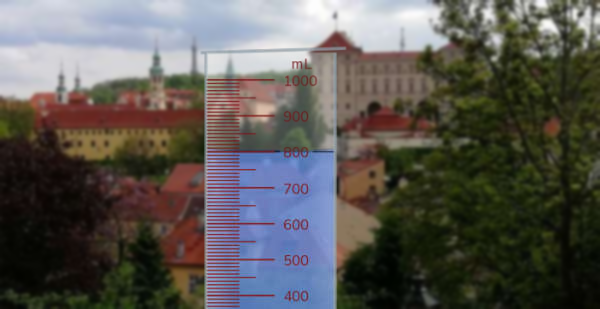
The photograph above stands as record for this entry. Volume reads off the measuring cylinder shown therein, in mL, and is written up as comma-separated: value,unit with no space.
800,mL
